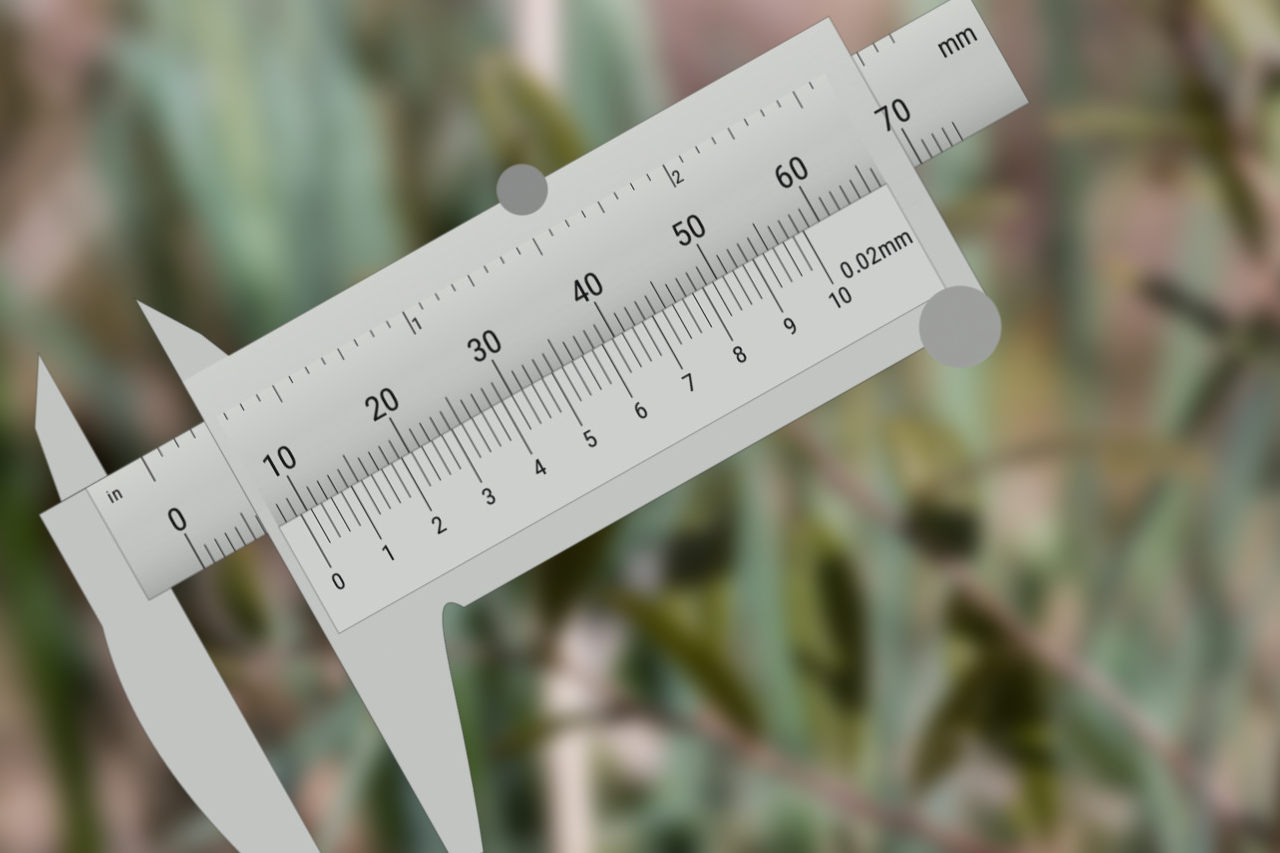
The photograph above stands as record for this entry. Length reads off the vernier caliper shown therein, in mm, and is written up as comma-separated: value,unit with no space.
9.4,mm
